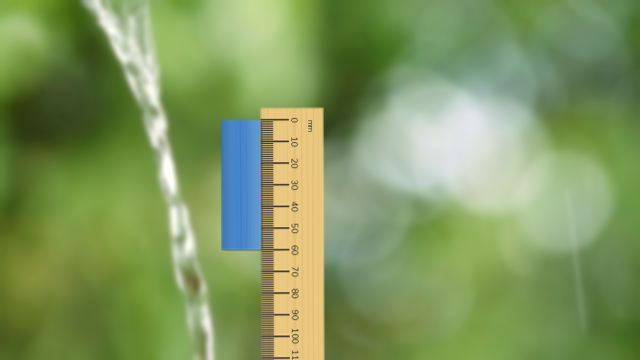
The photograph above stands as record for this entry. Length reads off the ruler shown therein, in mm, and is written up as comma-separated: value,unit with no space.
60,mm
